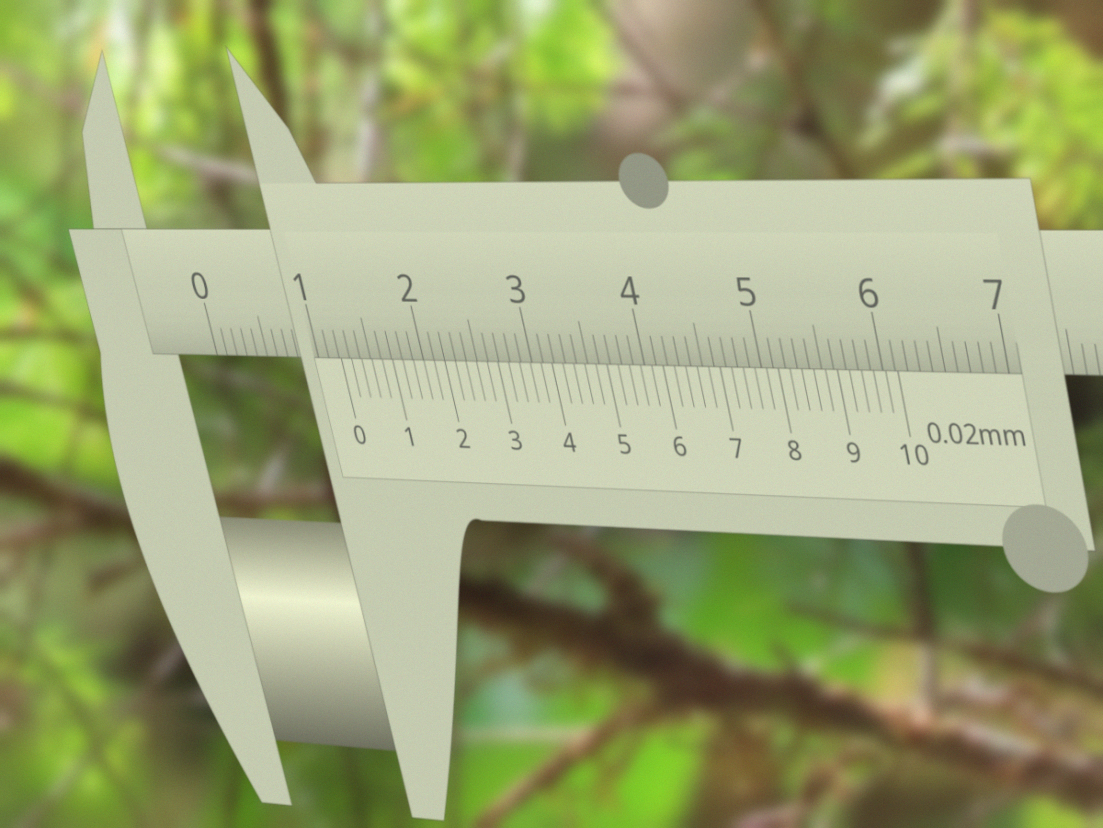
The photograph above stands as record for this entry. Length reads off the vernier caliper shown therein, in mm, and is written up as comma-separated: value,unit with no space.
12.2,mm
